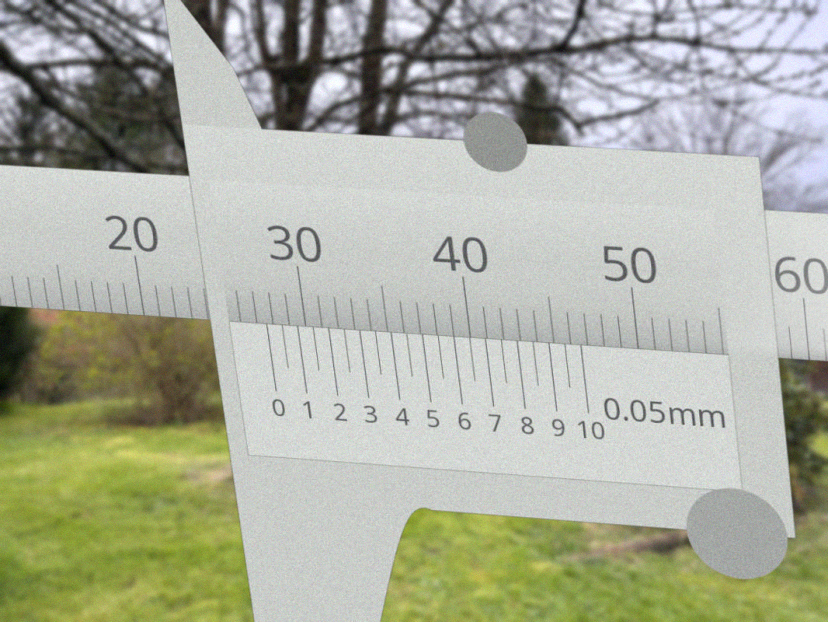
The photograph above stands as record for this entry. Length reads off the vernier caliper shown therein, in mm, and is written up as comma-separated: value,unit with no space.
27.6,mm
